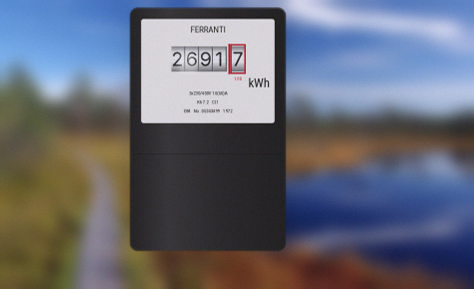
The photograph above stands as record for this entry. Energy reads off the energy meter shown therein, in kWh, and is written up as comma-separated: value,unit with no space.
2691.7,kWh
